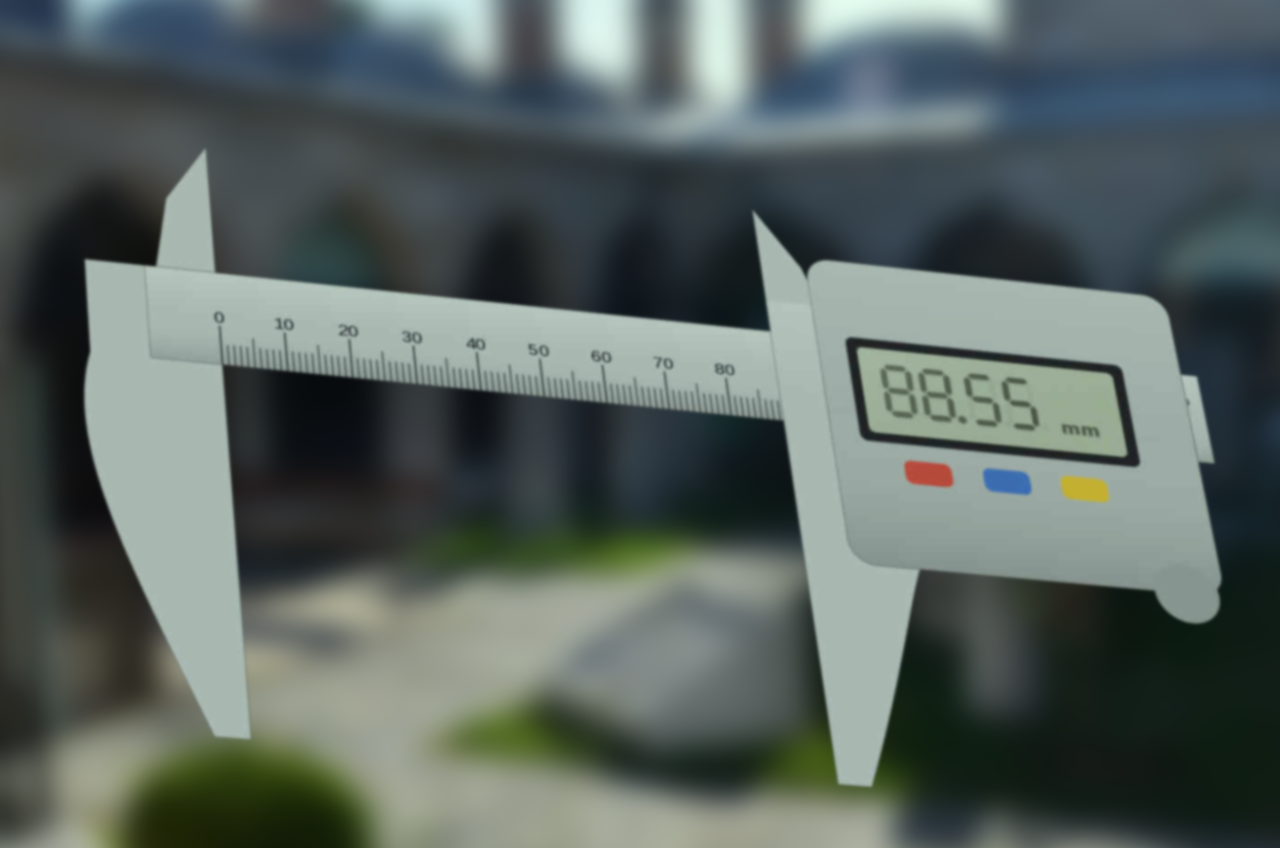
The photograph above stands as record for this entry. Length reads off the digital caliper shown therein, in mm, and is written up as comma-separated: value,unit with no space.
88.55,mm
